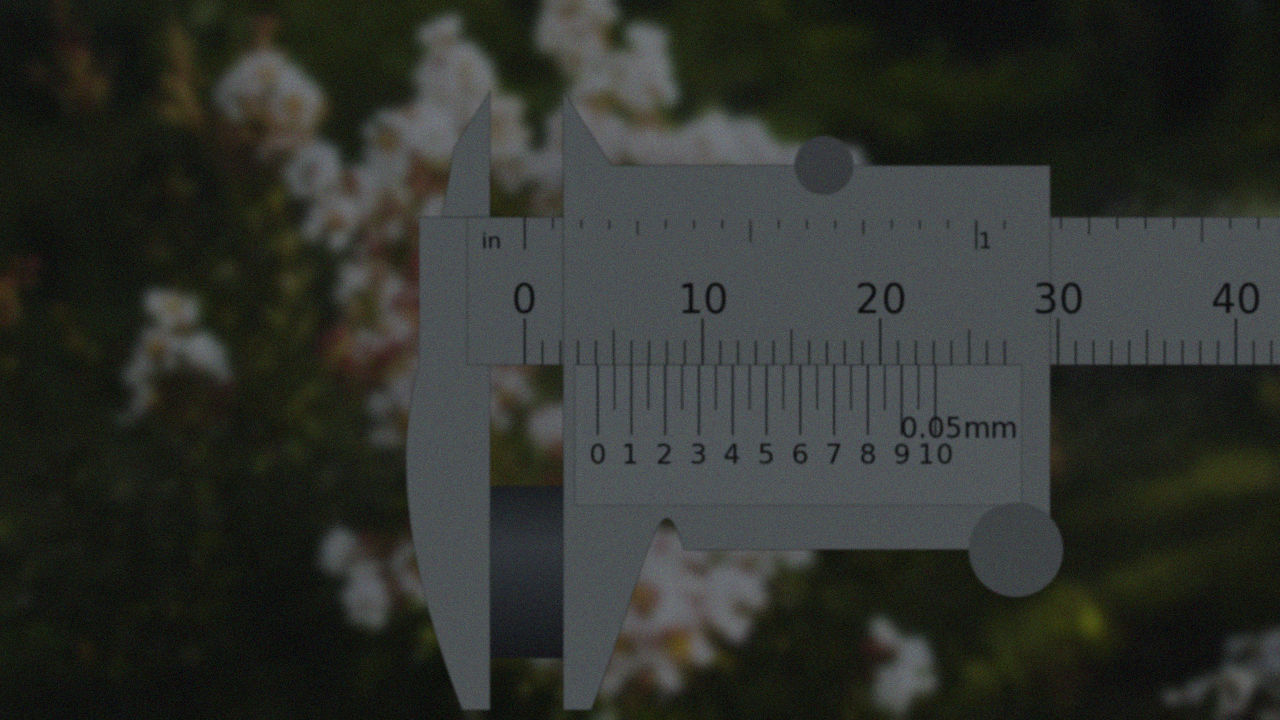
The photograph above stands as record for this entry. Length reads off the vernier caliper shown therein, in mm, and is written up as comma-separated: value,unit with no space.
4.1,mm
